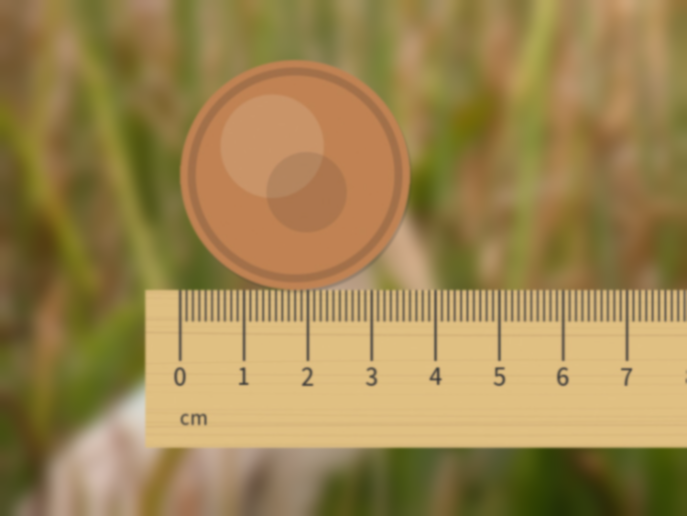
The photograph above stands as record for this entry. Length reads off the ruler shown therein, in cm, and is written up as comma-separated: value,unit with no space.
3.6,cm
